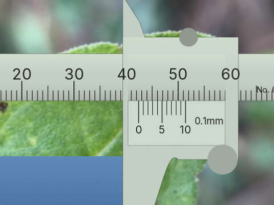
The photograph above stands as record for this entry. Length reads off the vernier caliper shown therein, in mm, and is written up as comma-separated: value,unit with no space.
42.4,mm
